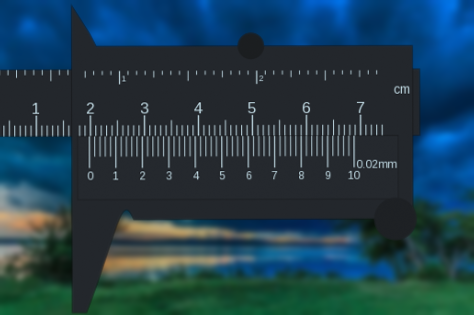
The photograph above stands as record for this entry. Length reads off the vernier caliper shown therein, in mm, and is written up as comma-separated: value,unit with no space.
19.8,mm
